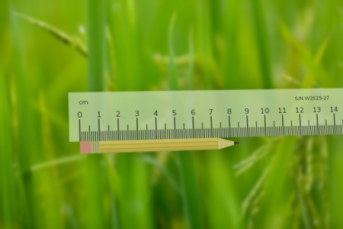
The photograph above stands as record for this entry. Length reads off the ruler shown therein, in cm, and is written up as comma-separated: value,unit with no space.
8.5,cm
